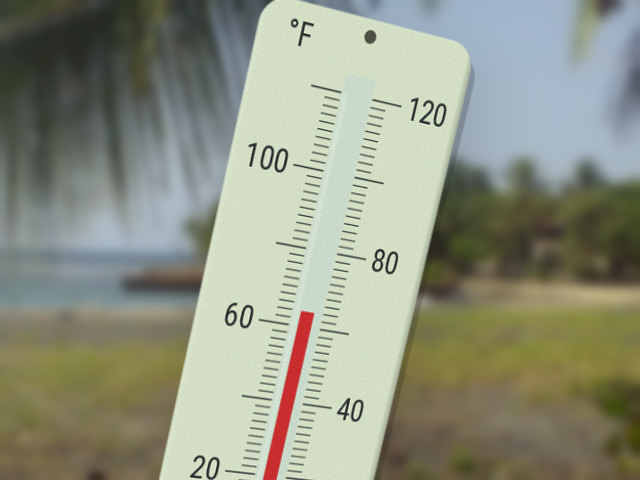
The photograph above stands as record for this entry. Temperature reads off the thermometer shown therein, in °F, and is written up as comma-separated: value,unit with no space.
64,°F
